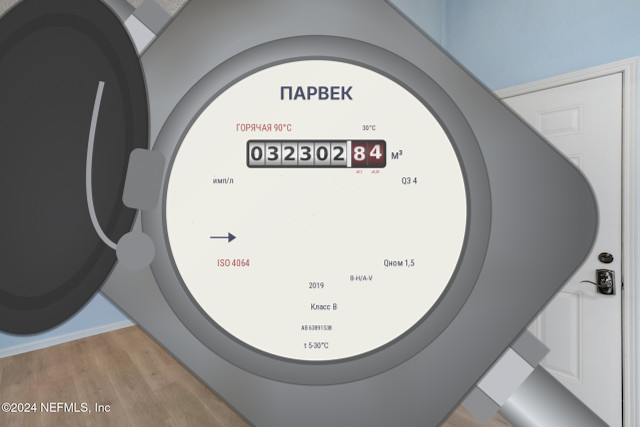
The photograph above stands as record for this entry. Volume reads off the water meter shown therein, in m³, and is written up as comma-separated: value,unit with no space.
32302.84,m³
